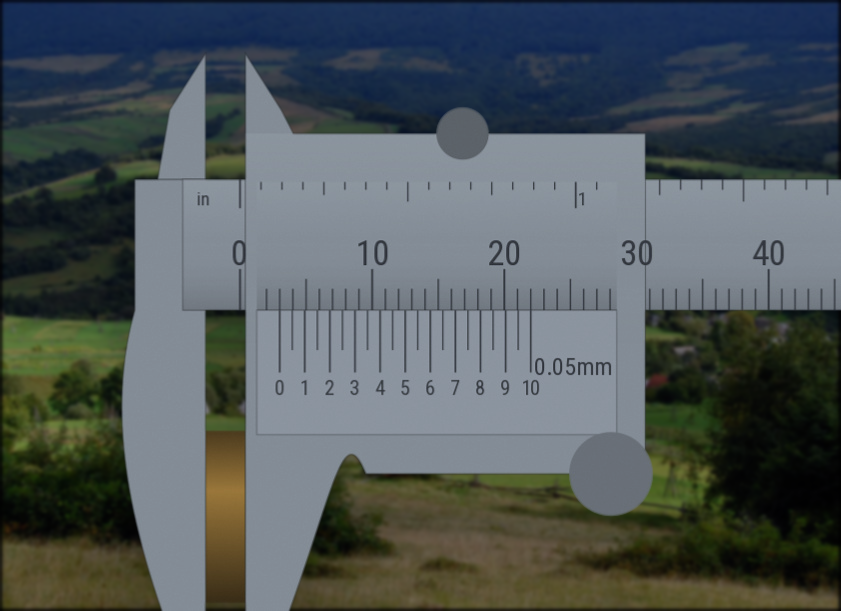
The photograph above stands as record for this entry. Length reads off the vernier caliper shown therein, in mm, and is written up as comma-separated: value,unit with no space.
3.0,mm
